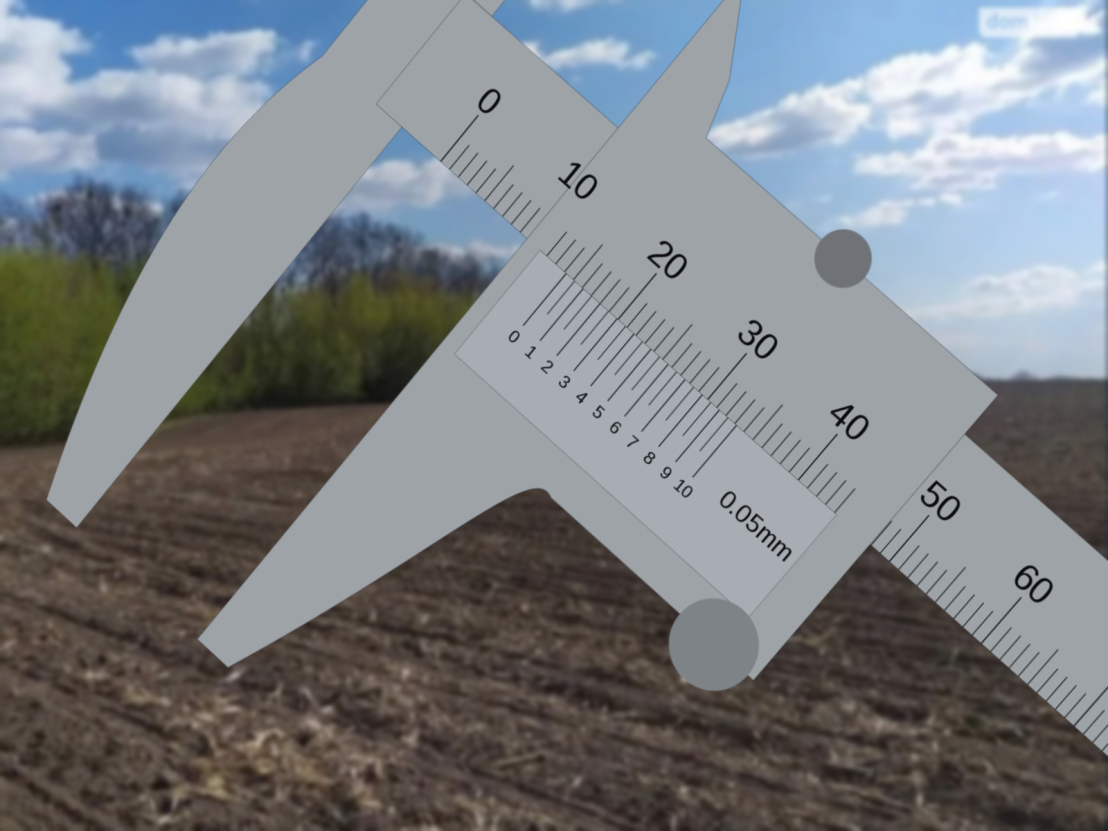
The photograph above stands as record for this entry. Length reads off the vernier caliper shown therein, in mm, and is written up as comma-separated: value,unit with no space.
14.2,mm
